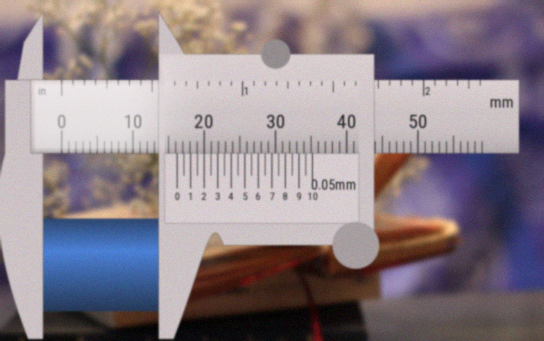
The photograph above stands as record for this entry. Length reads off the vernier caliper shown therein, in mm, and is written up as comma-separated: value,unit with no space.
16.2,mm
